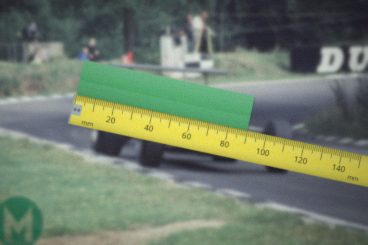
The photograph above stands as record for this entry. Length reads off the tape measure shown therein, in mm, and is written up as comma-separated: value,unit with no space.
90,mm
